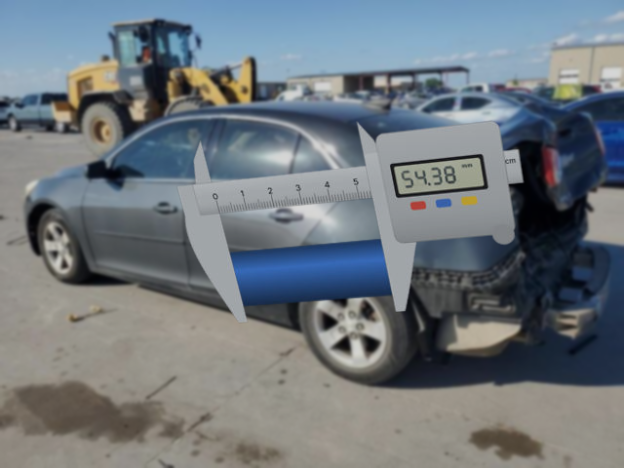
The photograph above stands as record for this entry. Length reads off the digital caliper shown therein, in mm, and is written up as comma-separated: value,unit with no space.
54.38,mm
